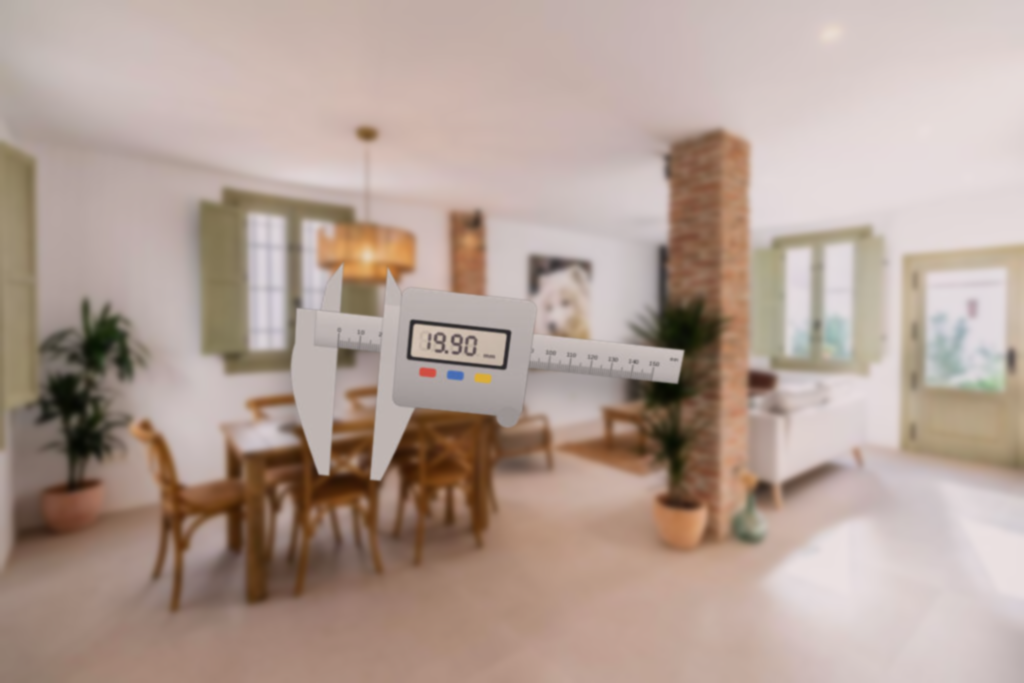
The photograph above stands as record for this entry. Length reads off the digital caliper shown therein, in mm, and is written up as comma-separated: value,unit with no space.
19.90,mm
